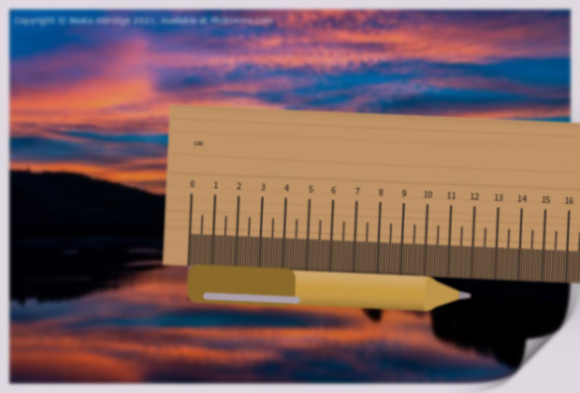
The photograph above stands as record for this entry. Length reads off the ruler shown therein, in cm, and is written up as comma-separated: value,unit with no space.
12,cm
